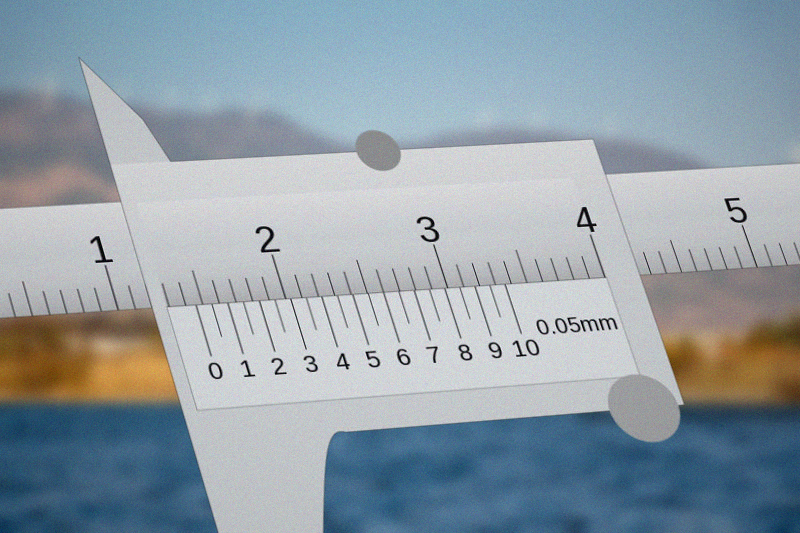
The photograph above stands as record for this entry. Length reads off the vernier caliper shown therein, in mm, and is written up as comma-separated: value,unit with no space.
14.6,mm
